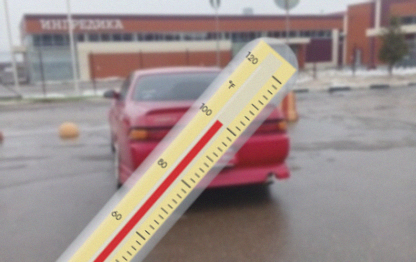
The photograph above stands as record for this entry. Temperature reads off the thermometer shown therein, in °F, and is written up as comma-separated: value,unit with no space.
100,°F
